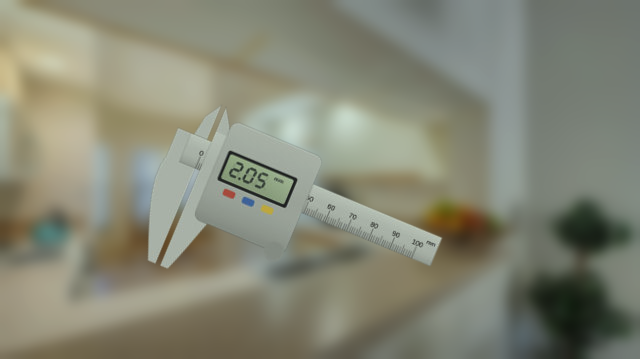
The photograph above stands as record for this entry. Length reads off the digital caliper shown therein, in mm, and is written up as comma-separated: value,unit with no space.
2.05,mm
